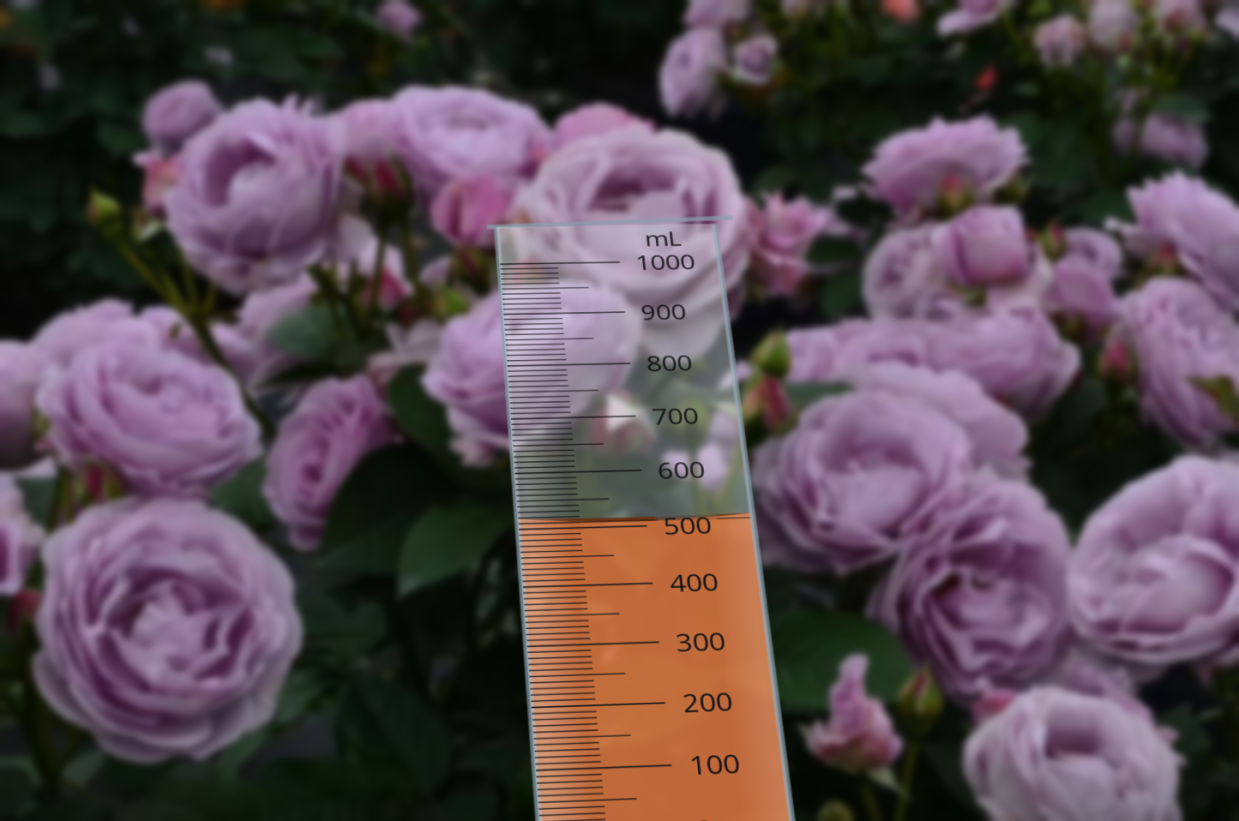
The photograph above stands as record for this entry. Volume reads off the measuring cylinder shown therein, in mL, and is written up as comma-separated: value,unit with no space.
510,mL
